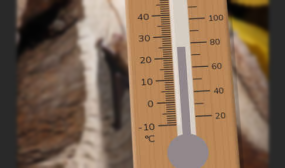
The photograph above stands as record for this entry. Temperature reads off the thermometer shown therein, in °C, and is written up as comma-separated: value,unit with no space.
25,°C
